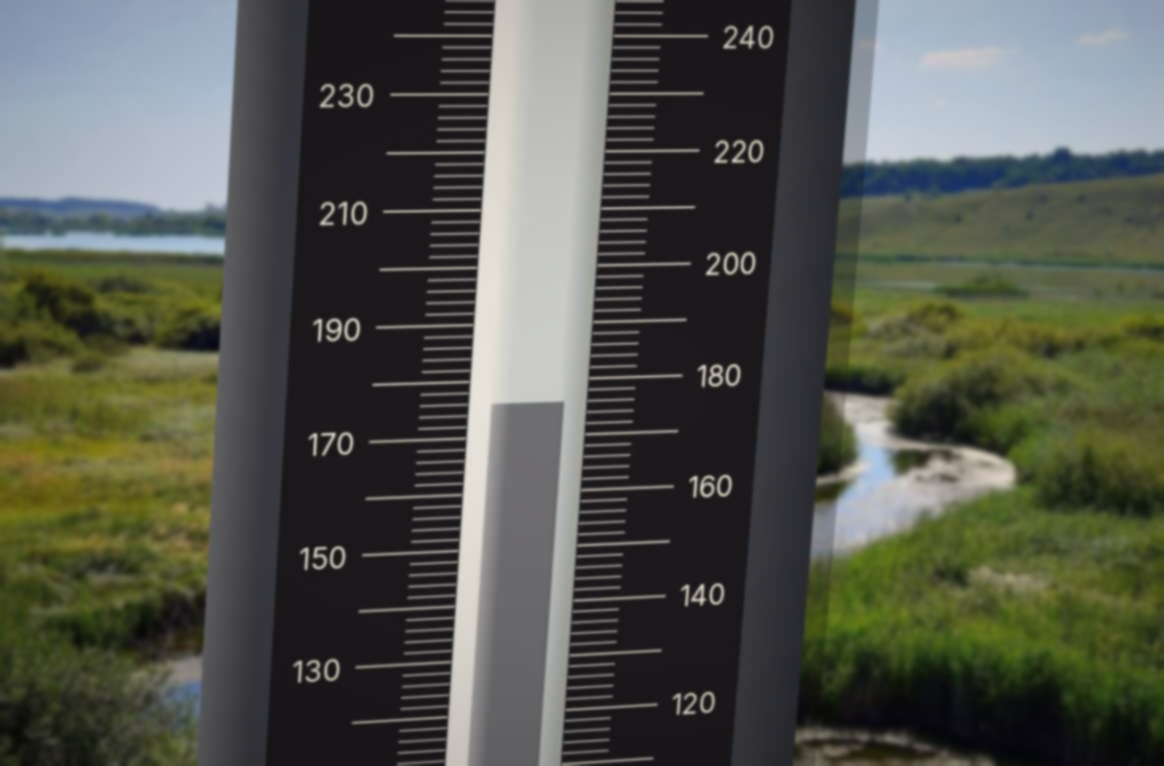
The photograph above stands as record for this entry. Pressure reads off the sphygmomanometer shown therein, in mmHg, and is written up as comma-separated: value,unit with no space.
176,mmHg
